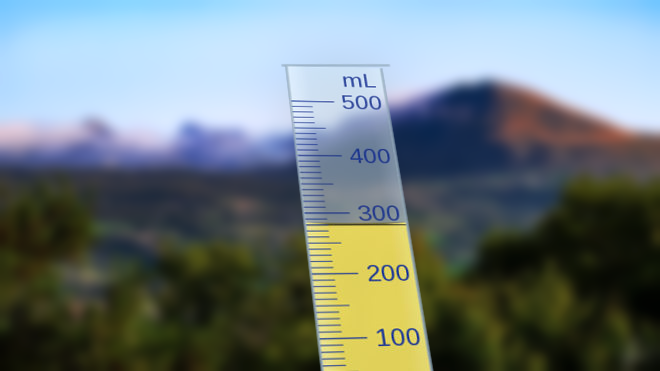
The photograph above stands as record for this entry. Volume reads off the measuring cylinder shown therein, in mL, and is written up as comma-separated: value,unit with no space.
280,mL
